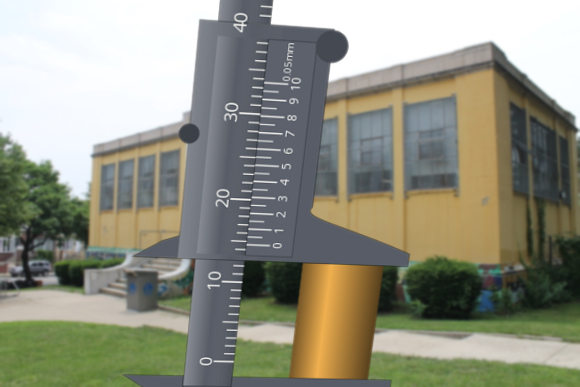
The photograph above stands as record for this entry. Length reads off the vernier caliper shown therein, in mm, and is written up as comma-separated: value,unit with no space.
14.6,mm
